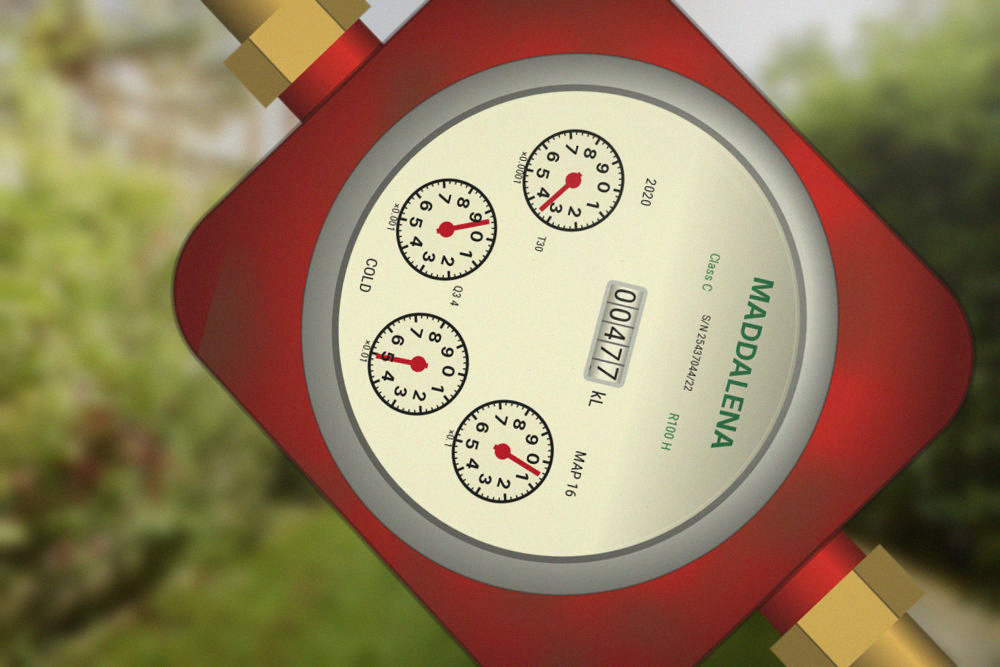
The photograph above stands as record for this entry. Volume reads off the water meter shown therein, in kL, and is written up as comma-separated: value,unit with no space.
477.0493,kL
